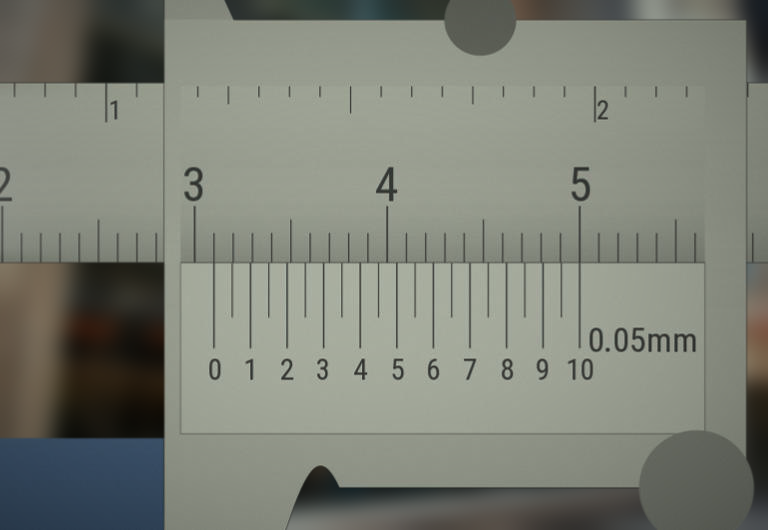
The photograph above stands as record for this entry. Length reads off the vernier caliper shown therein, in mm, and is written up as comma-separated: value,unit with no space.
31.0,mm
